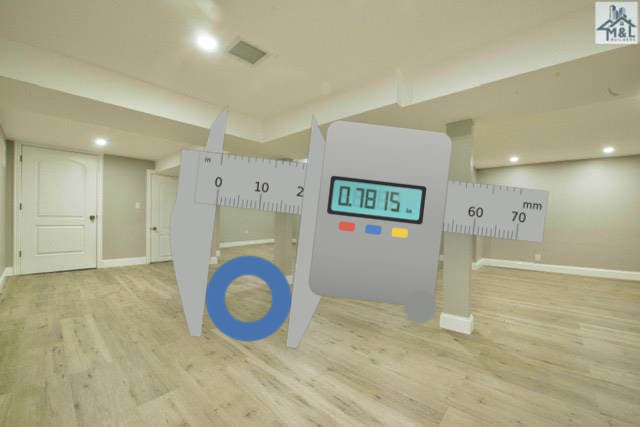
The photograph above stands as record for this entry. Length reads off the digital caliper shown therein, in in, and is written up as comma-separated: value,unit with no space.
0.7815,in
